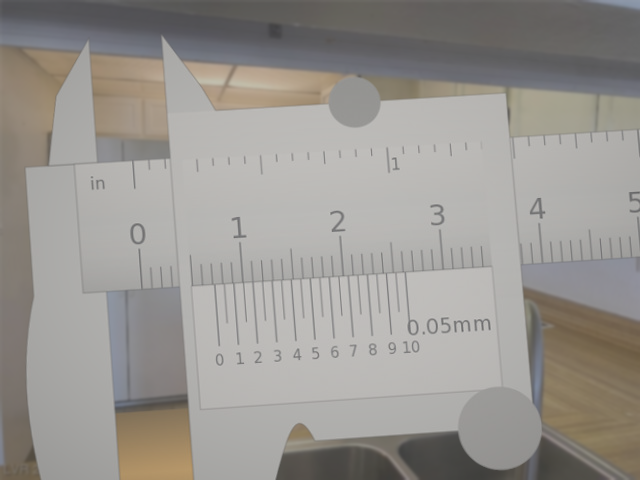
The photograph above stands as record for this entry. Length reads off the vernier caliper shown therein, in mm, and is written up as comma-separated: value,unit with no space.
7.2,mm
